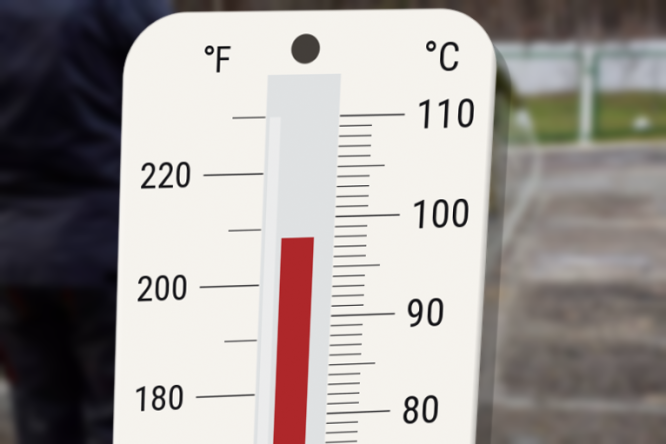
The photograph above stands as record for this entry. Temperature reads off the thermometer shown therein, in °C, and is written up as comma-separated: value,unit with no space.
98,°C
